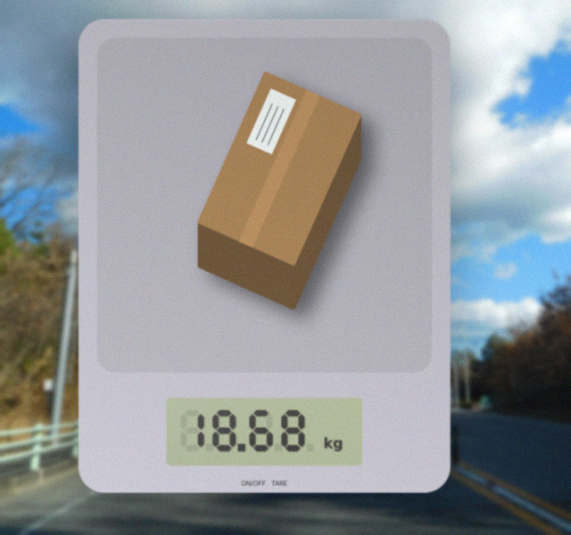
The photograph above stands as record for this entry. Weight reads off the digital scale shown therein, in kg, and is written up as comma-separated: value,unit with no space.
18.68,kg
